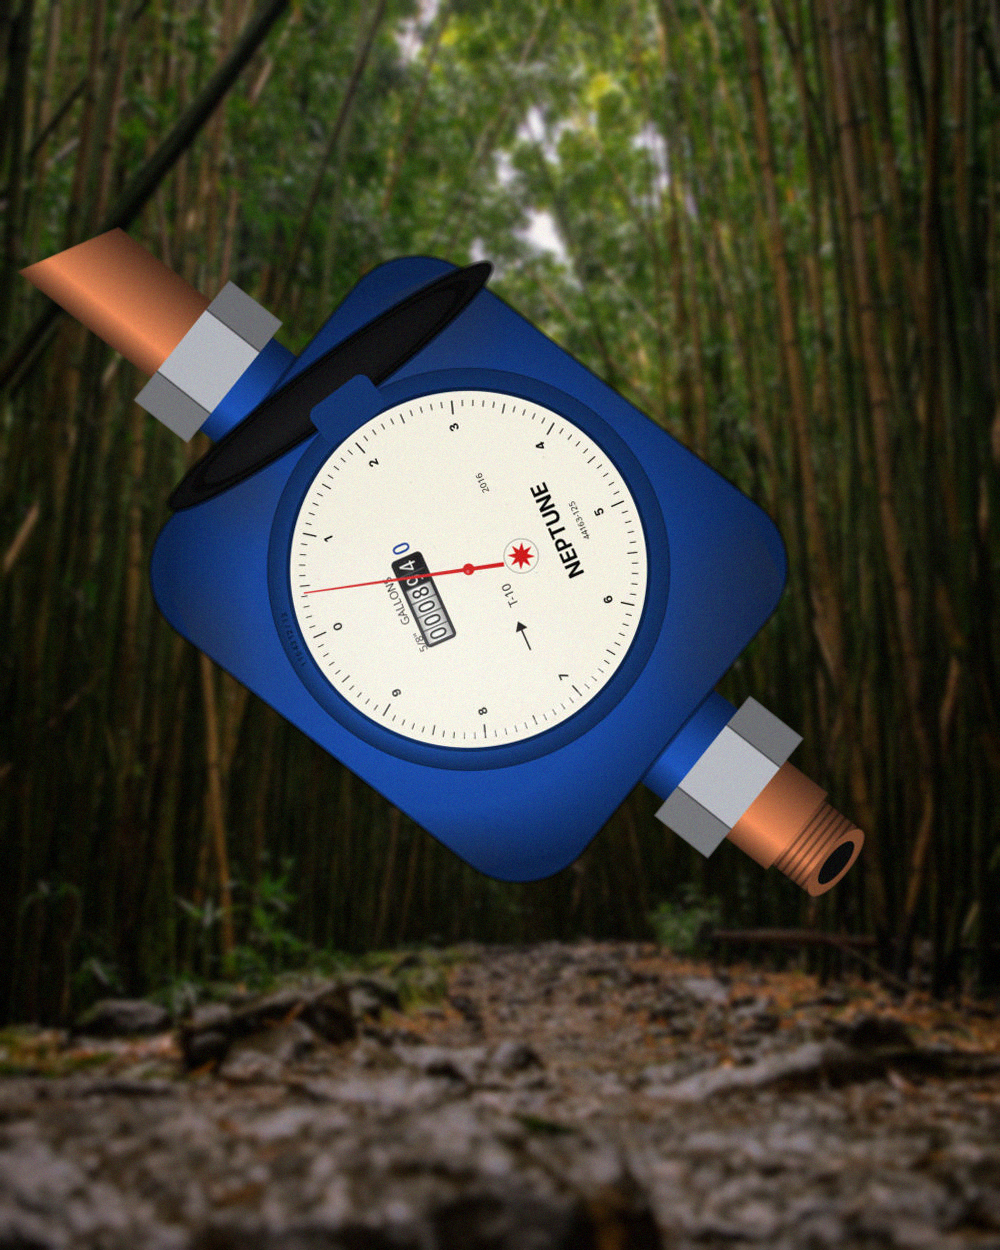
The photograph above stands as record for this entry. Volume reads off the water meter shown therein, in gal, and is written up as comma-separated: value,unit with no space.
8940.4,gal
